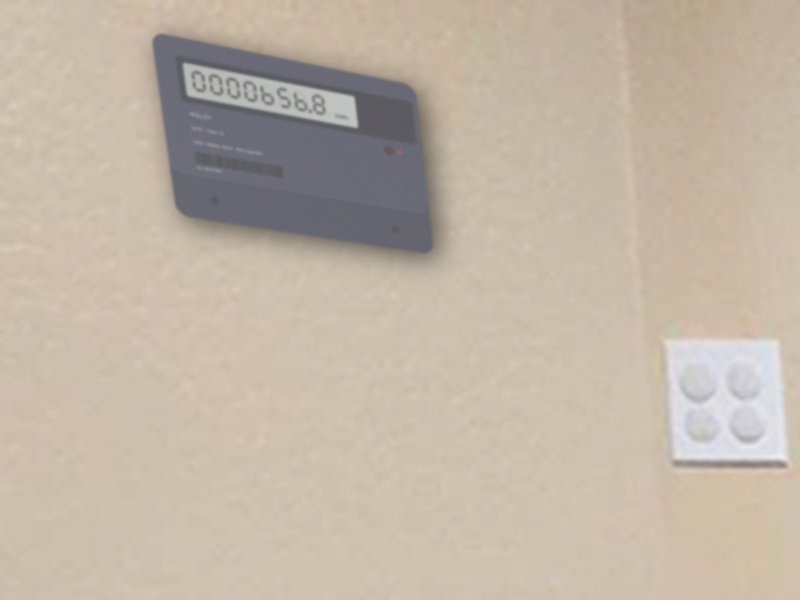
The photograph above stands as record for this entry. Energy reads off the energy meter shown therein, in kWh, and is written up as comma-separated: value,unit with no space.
656.8,kWh
